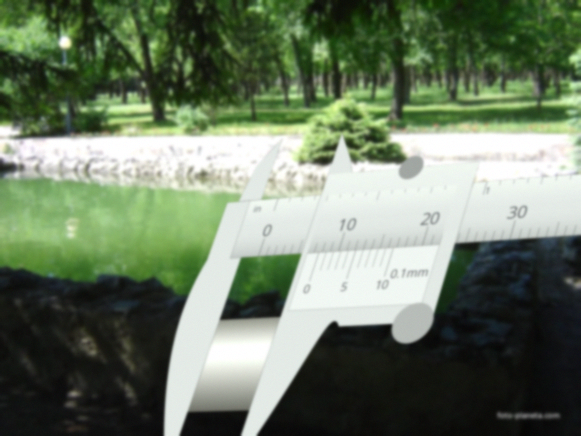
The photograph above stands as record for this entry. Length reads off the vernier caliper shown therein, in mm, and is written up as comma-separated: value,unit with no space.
7.6,mm
